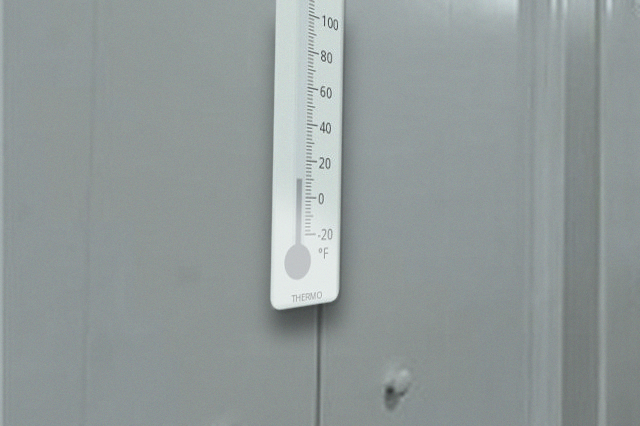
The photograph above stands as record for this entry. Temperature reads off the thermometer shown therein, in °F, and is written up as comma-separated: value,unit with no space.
10,°F
